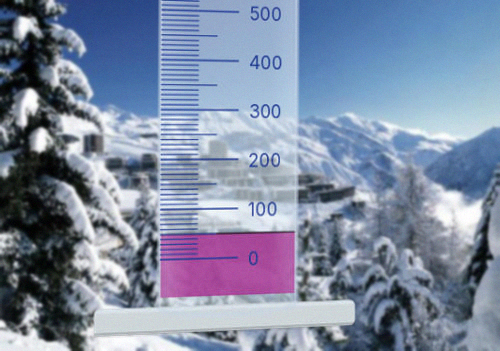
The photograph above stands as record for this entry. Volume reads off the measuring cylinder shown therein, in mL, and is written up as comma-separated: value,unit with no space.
50,mL
